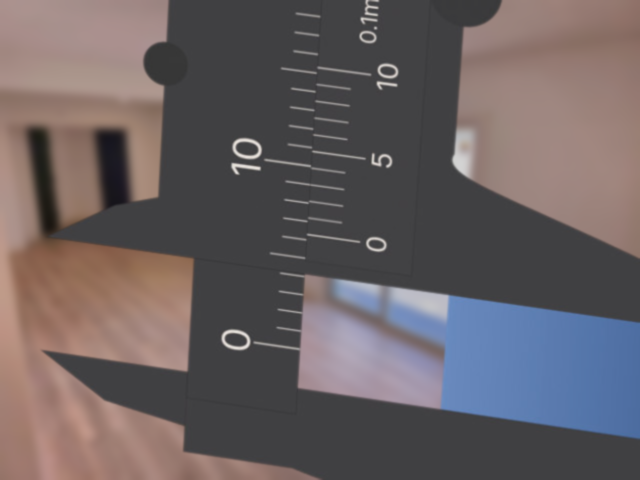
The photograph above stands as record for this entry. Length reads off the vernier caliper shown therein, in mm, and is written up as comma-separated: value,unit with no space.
6.3,mm
